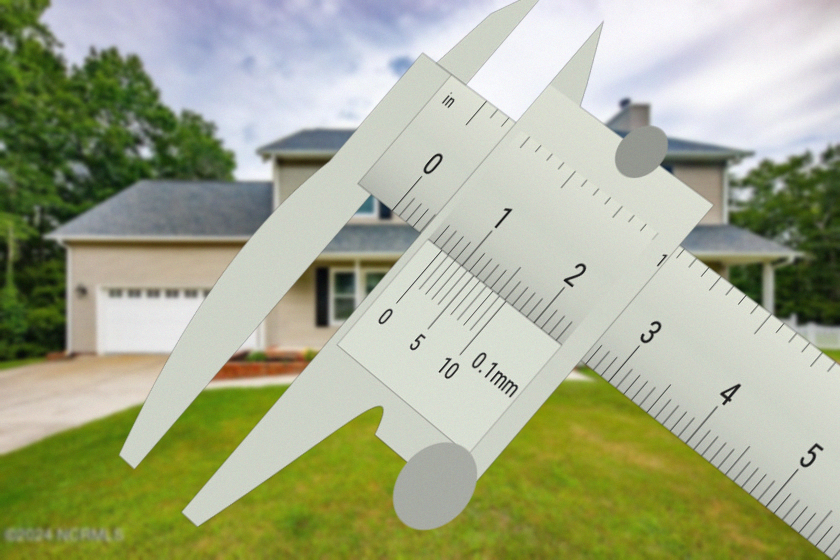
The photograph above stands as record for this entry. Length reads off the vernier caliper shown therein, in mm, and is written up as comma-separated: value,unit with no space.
7.2,mm
